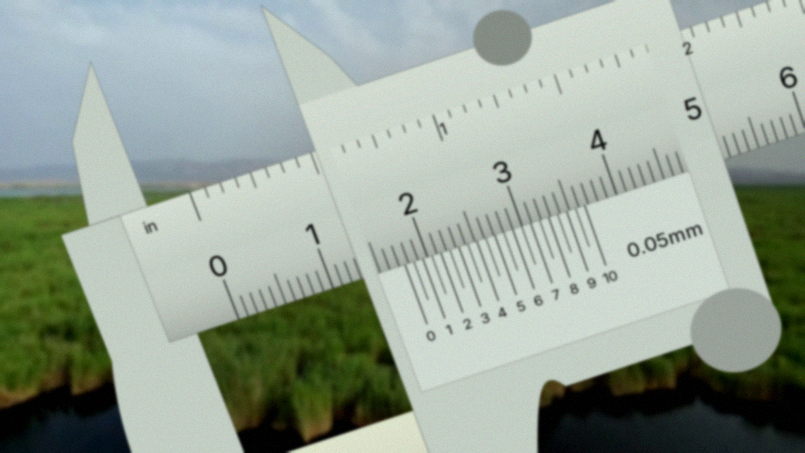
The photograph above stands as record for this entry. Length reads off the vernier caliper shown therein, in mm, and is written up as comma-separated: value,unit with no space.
17.6,mm
